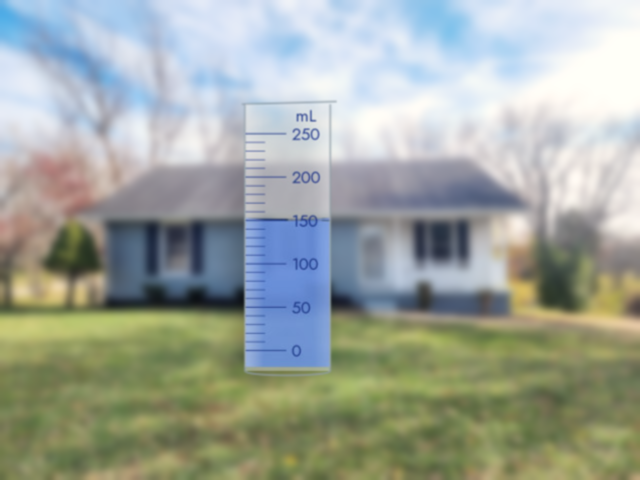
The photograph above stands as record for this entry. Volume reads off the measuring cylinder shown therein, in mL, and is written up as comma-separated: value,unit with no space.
150,mL
